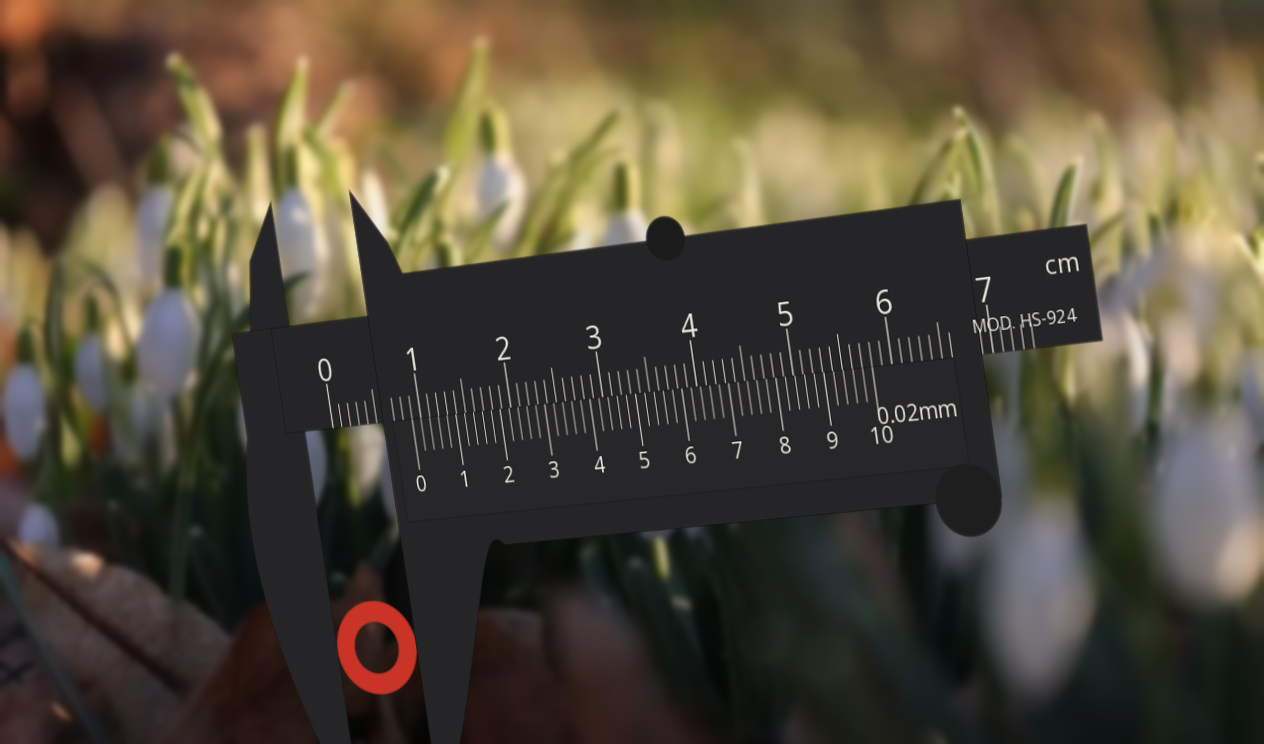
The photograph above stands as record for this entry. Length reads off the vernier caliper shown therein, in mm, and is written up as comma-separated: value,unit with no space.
9.0,mm
